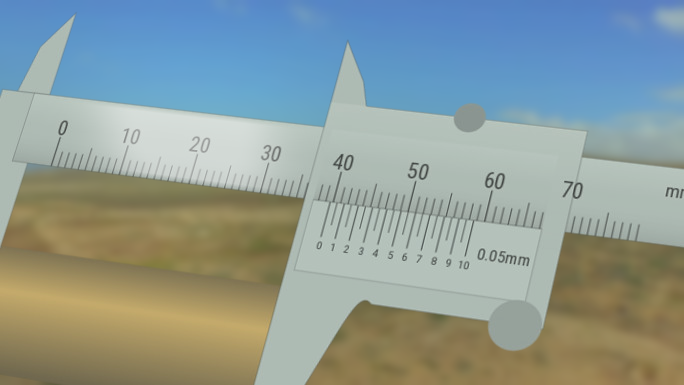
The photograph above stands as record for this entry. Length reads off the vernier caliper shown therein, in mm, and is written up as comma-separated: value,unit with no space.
39.6,mm
